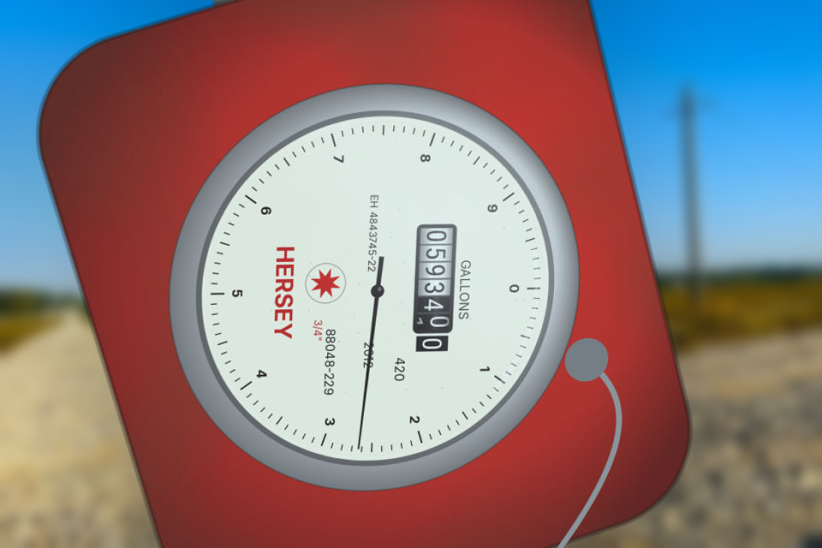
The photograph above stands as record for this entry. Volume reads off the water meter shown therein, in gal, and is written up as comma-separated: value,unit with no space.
593402.6,gal
